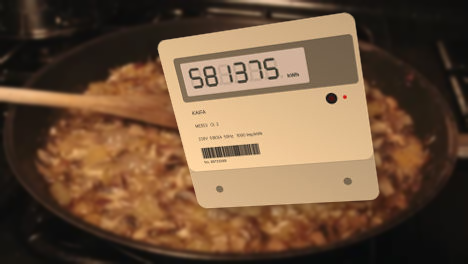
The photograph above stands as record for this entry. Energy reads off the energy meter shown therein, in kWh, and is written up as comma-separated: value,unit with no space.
581375,kWh
